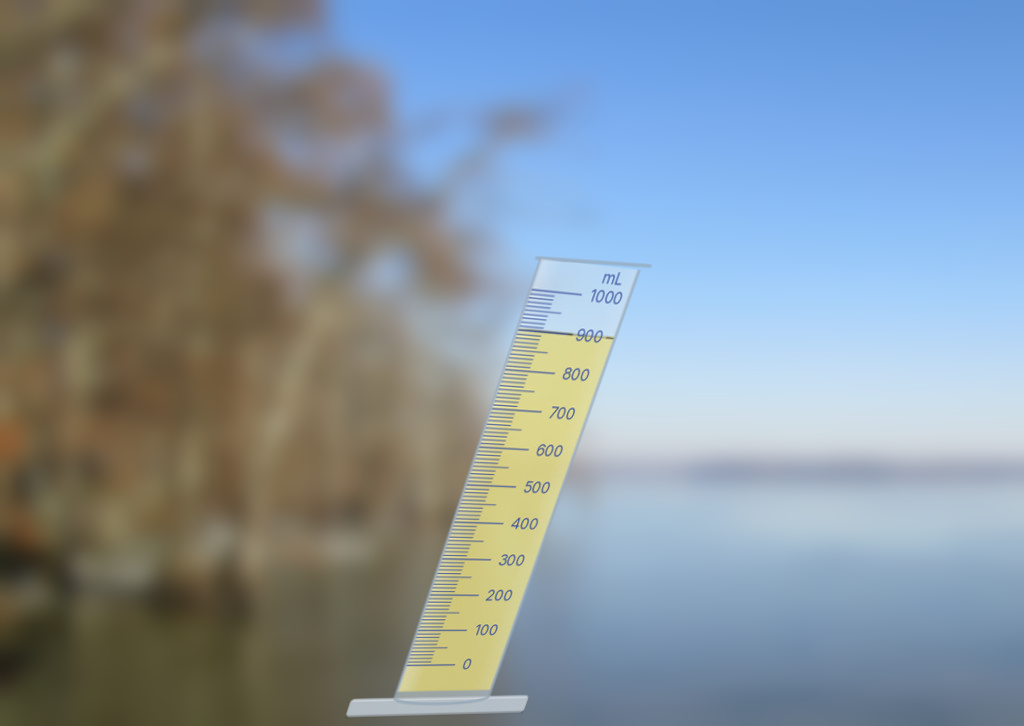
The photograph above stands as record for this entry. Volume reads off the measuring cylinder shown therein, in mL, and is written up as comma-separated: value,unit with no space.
900,mL
